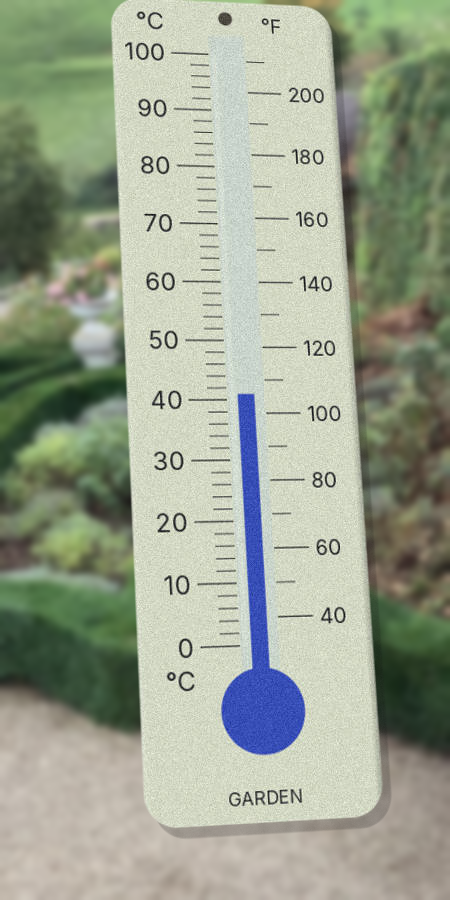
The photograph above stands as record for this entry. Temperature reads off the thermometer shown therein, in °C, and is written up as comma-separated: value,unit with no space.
41,°C
